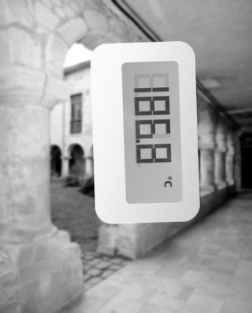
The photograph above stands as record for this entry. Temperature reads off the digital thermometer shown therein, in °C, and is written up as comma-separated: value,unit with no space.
186.8,°C
